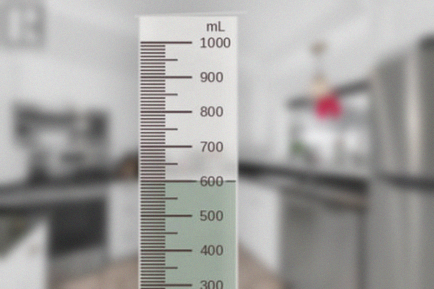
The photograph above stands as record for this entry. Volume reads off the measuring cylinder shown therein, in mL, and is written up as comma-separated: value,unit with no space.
600,mL
